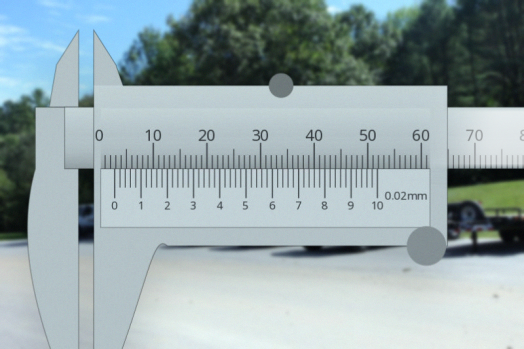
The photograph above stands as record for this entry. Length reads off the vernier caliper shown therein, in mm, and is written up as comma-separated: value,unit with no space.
2.8,mm
